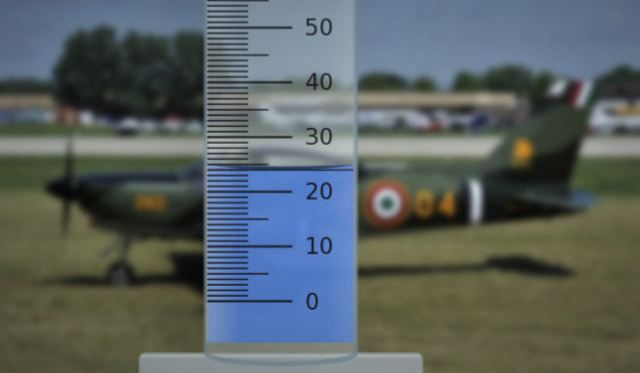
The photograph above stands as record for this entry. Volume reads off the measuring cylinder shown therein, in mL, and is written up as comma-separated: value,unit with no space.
24,mL
